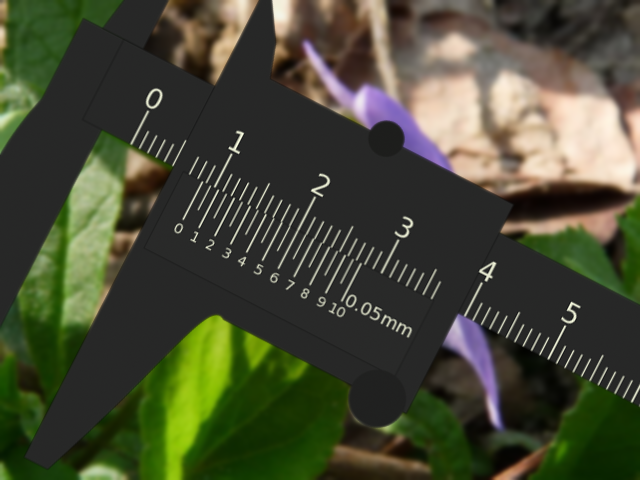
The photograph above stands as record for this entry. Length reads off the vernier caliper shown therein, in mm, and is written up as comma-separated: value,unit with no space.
8.6,mm
